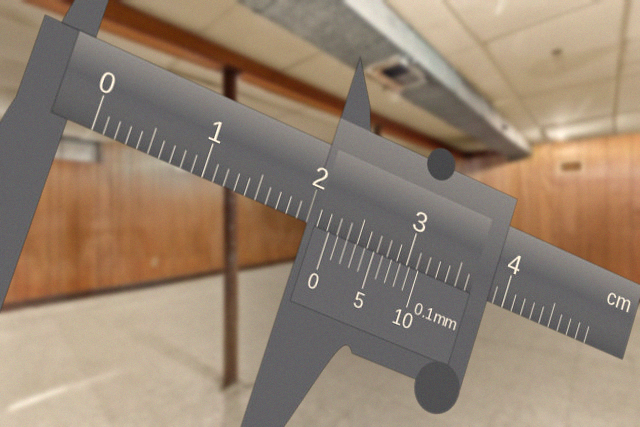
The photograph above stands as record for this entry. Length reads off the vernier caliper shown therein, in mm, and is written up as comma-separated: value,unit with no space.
22.2,mm
